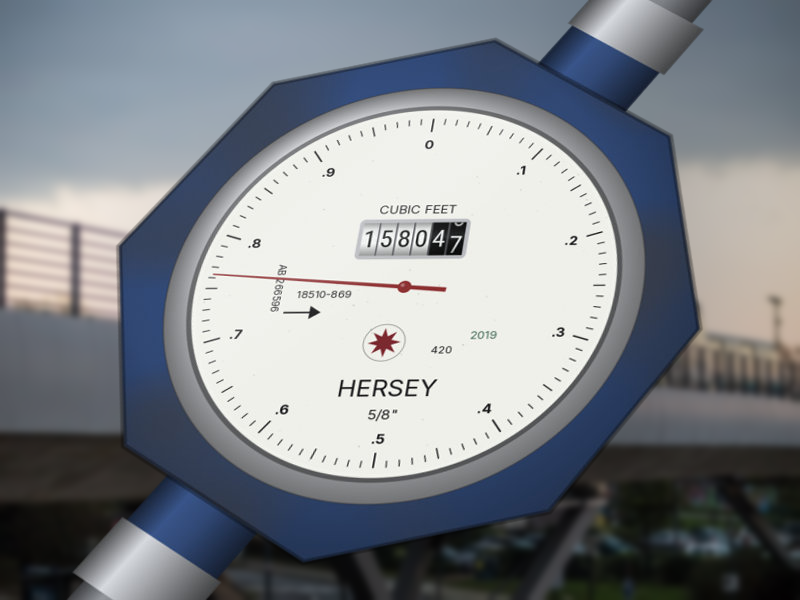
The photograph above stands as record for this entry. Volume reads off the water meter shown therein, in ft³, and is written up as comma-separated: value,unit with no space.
158046.76,ft³
